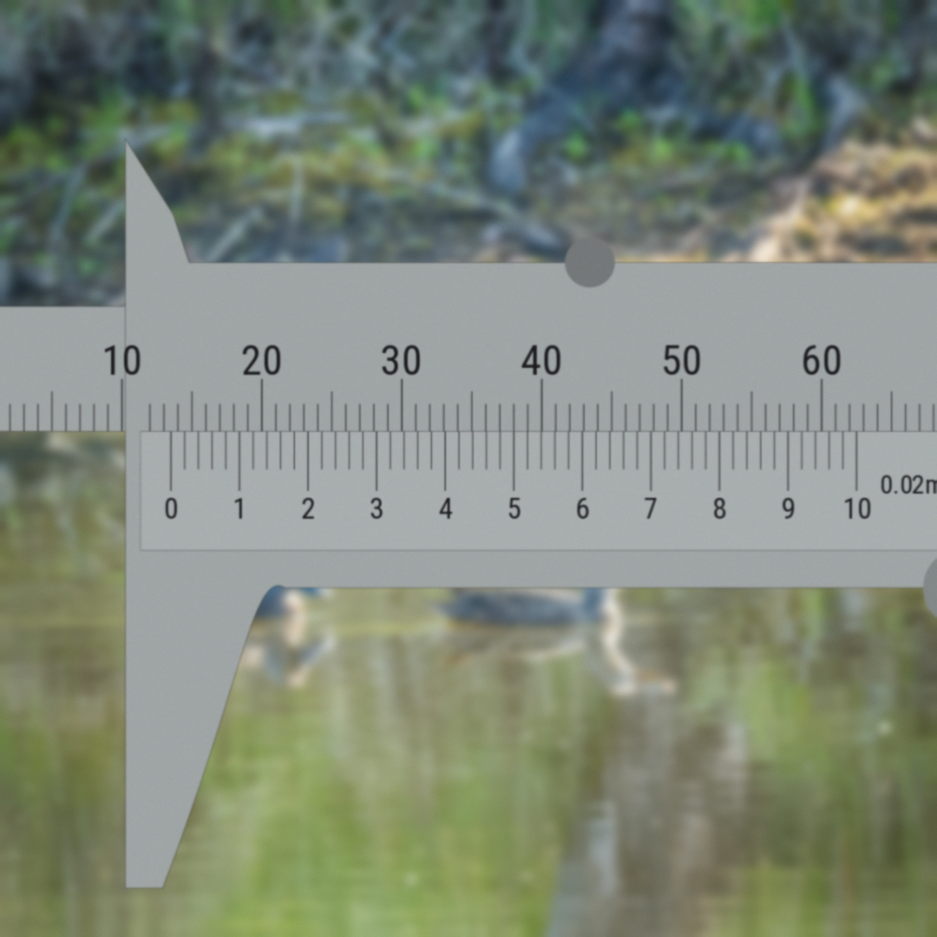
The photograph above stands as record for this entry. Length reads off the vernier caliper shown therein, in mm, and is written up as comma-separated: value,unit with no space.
13.5,mm
